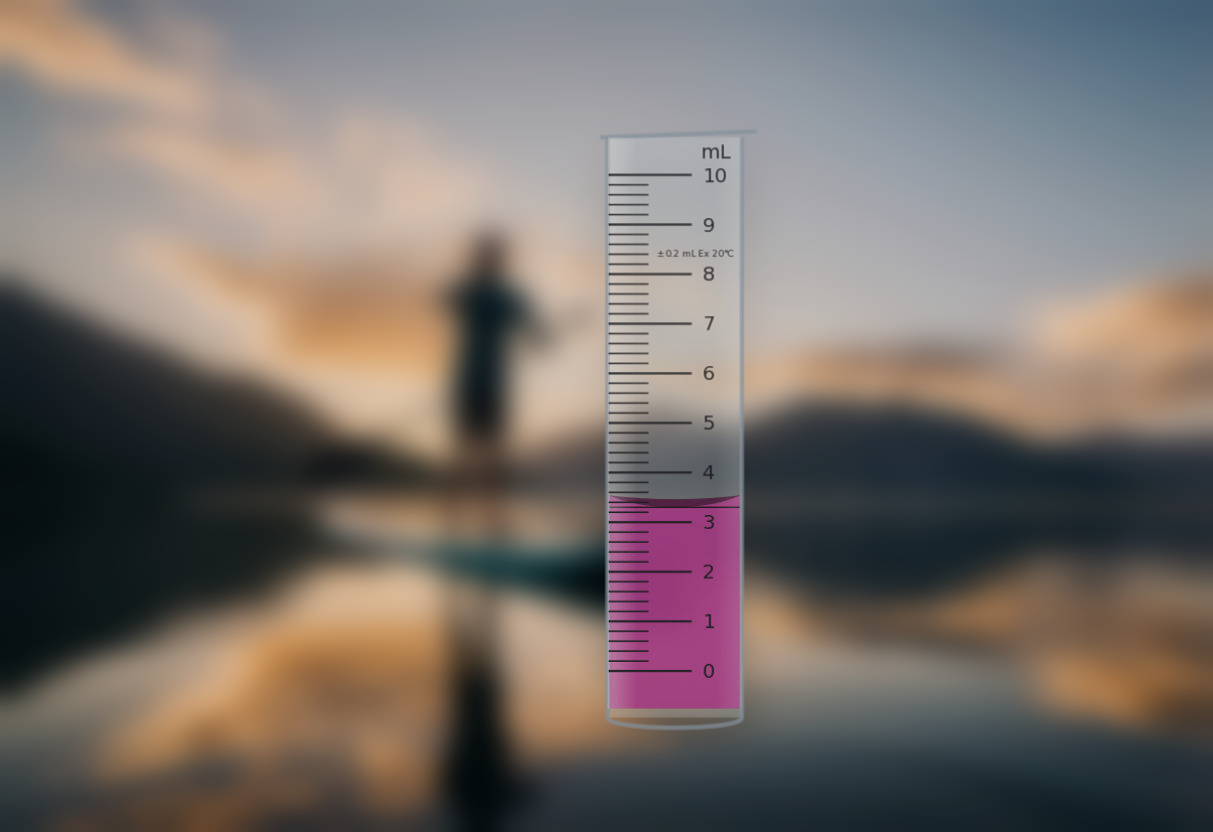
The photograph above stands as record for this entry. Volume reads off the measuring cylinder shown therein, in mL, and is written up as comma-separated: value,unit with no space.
3.3,mL
